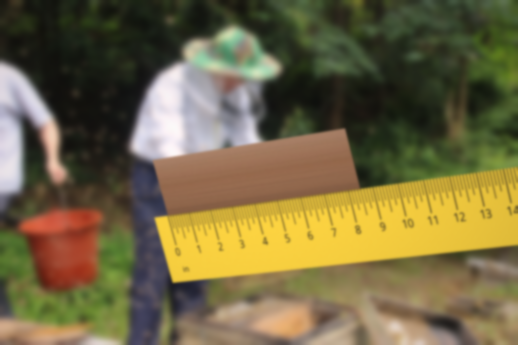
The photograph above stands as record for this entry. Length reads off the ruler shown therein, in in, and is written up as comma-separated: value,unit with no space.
8.5,in
